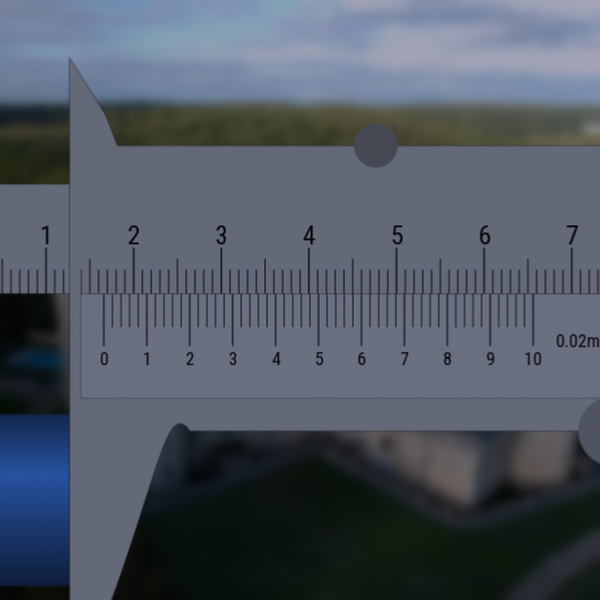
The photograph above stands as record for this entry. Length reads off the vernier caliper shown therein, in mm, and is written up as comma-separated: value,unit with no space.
16.6,mm
